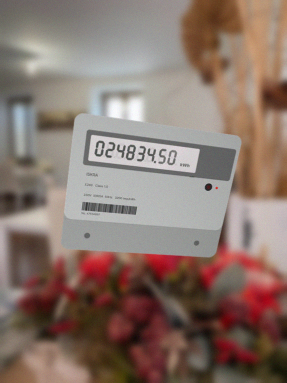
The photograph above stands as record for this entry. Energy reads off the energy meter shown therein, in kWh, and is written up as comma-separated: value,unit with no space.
24834.50,kWh
